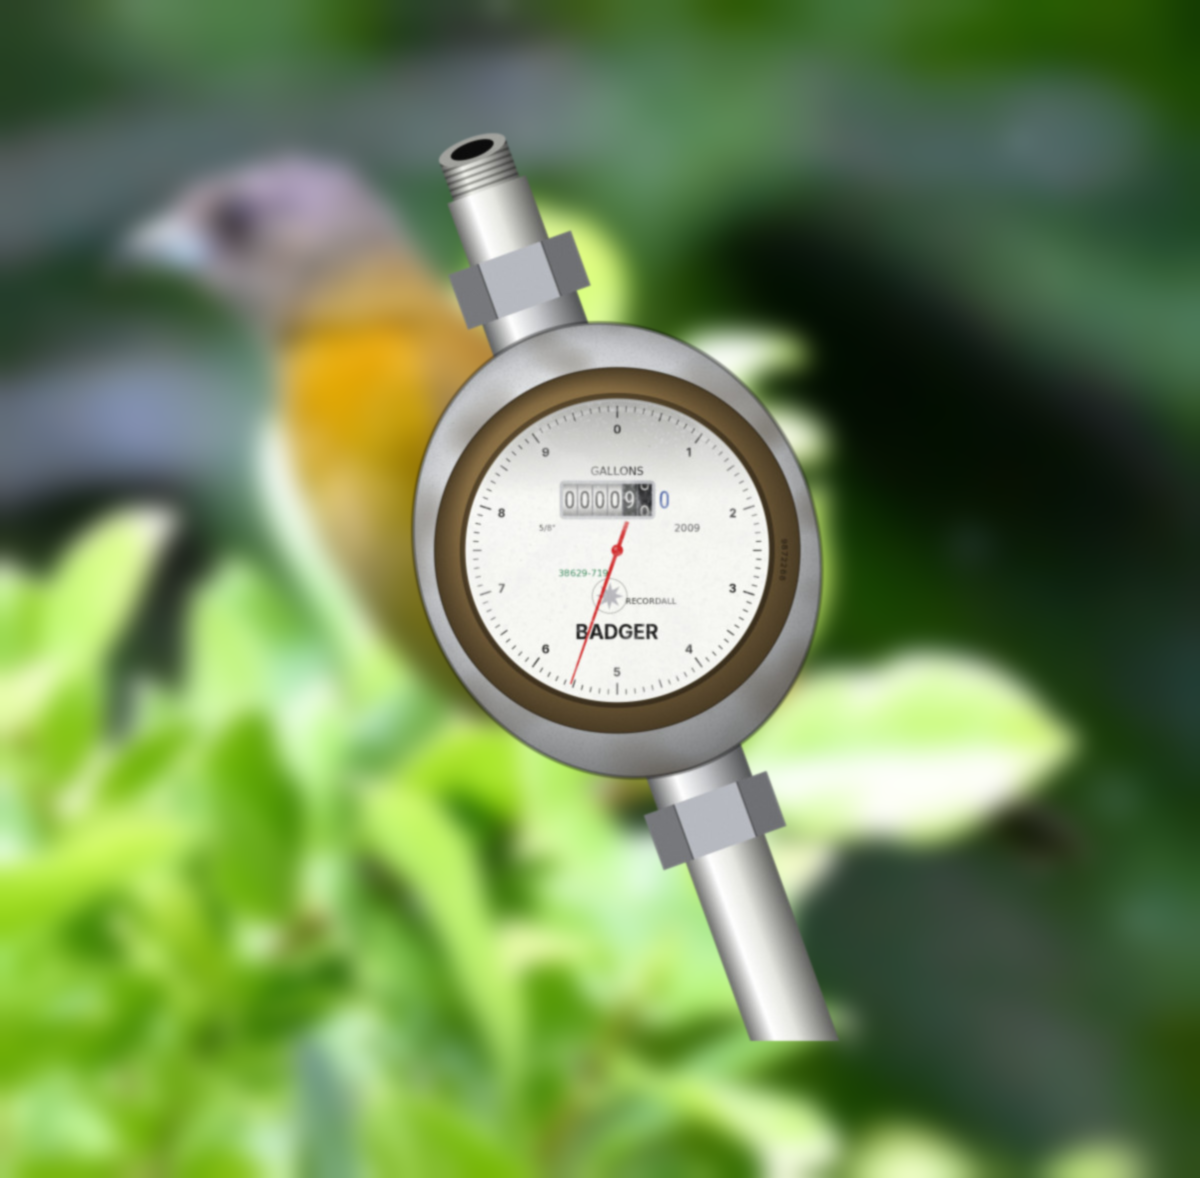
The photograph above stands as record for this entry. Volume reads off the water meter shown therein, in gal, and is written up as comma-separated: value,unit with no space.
985.5,gal
